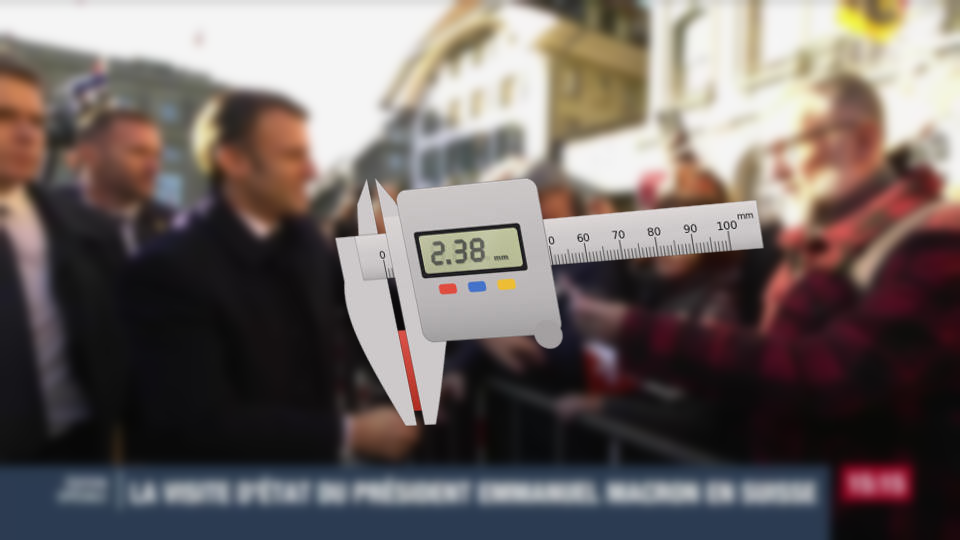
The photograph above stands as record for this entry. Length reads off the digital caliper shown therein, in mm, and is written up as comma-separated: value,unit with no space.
2.38,mm
